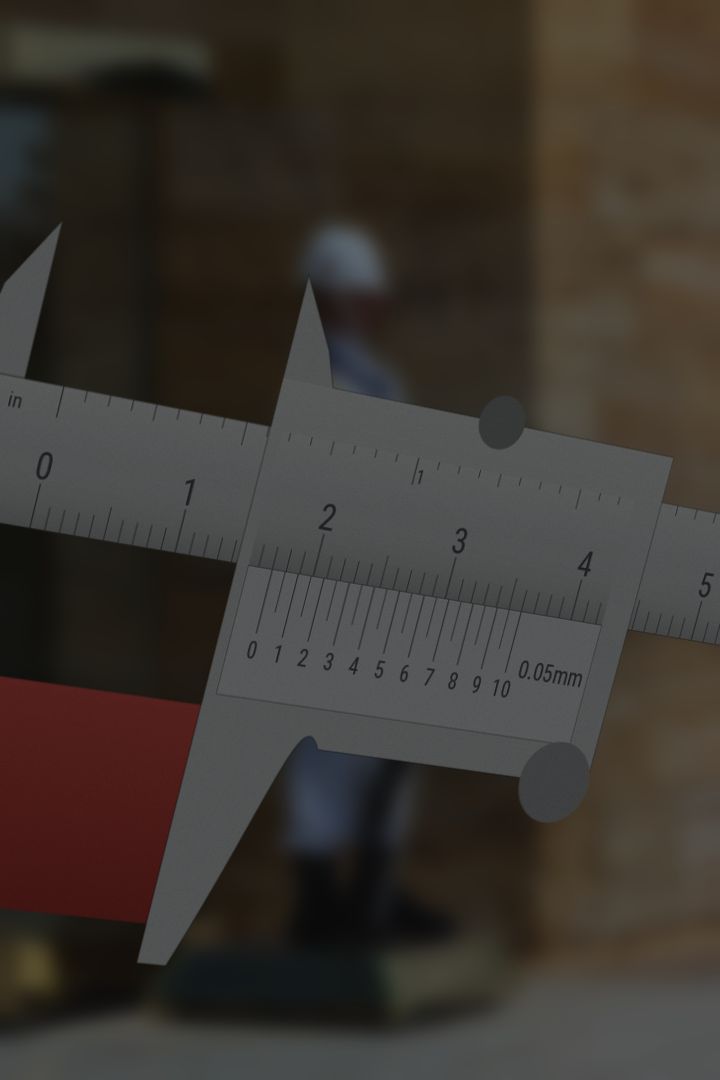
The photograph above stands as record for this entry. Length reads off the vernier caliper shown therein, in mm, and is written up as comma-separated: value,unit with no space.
17.0,mm
